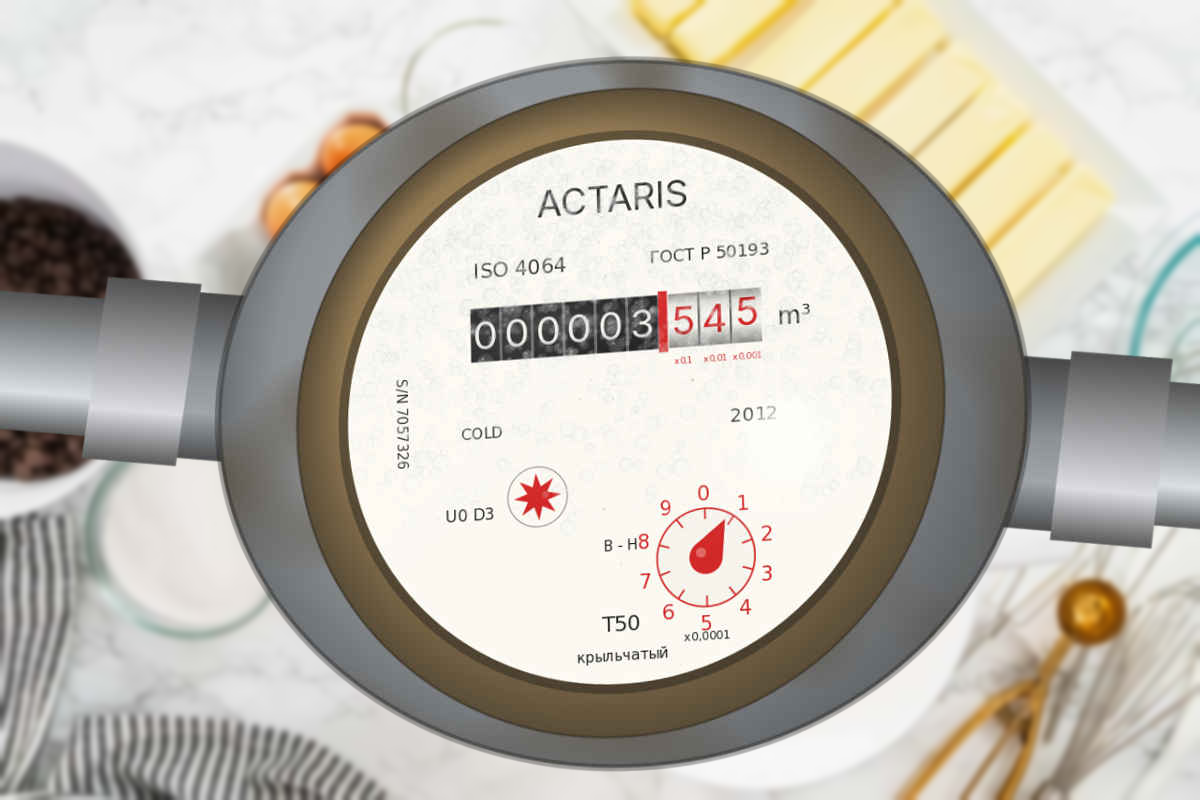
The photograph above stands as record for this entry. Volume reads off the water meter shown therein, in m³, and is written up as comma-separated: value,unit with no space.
3.5450,m³
